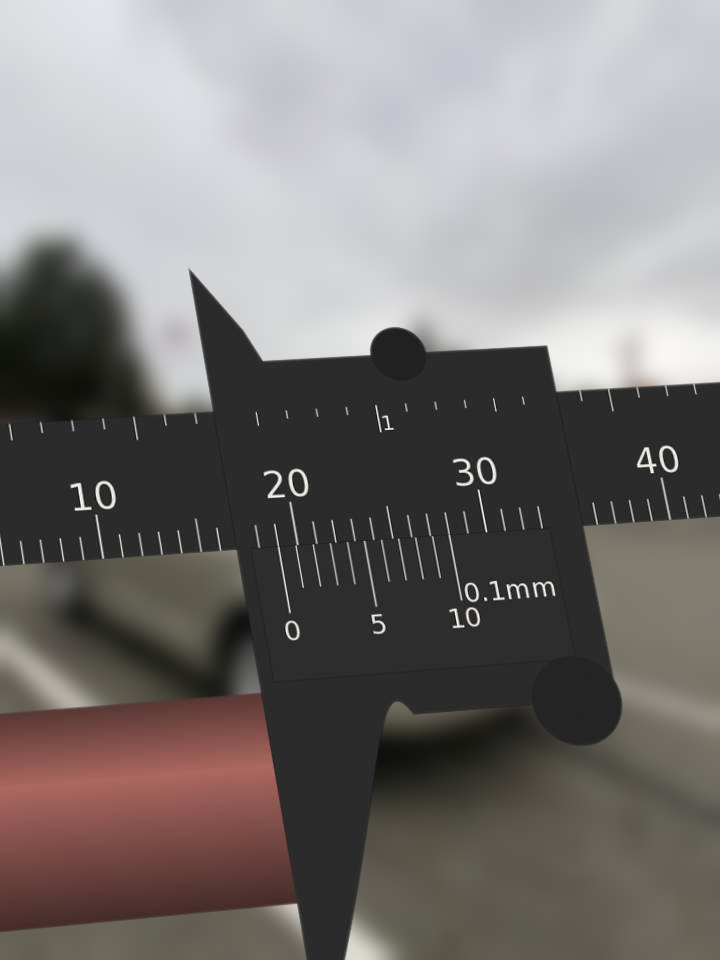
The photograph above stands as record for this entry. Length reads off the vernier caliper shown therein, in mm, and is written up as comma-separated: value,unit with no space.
19.0,mm
